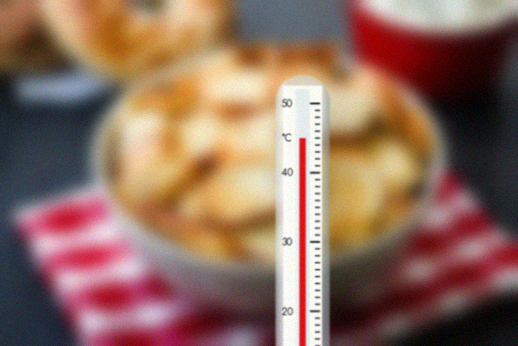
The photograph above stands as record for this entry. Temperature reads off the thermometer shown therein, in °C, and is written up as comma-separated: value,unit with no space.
45,°C
